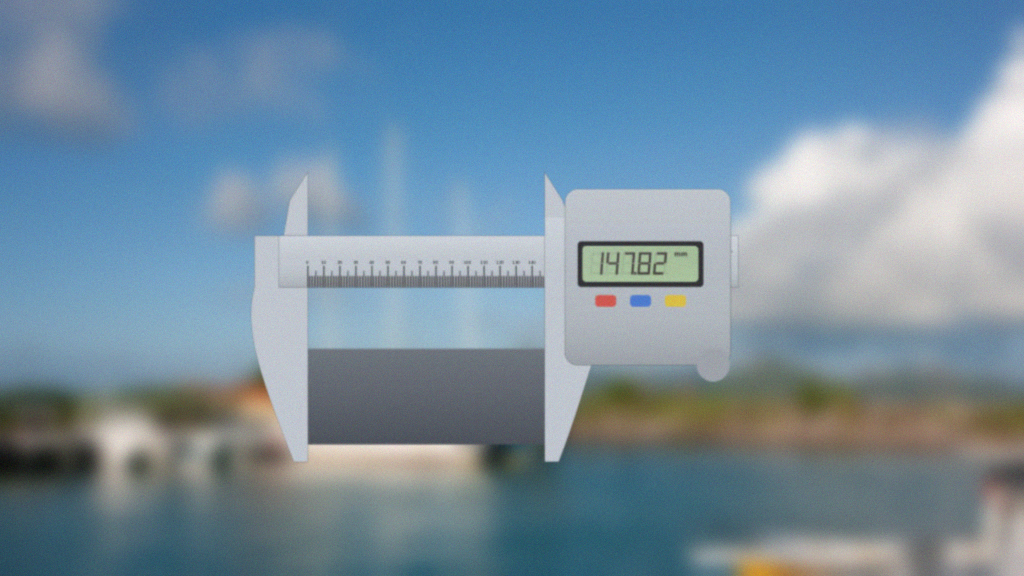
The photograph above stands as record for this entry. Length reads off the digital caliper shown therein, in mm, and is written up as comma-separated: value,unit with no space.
147.82,mm
